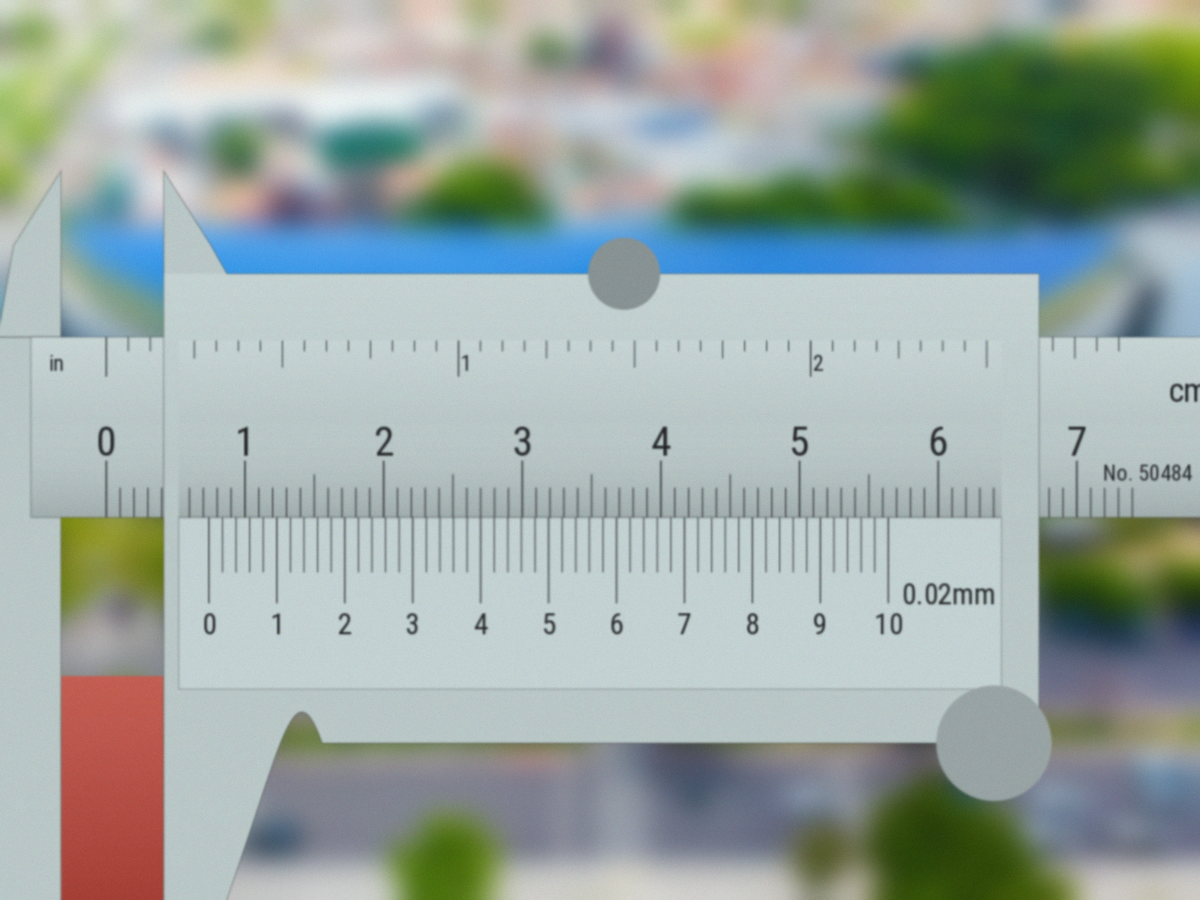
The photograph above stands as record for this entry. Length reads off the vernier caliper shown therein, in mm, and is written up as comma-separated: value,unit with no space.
7.4,mm
